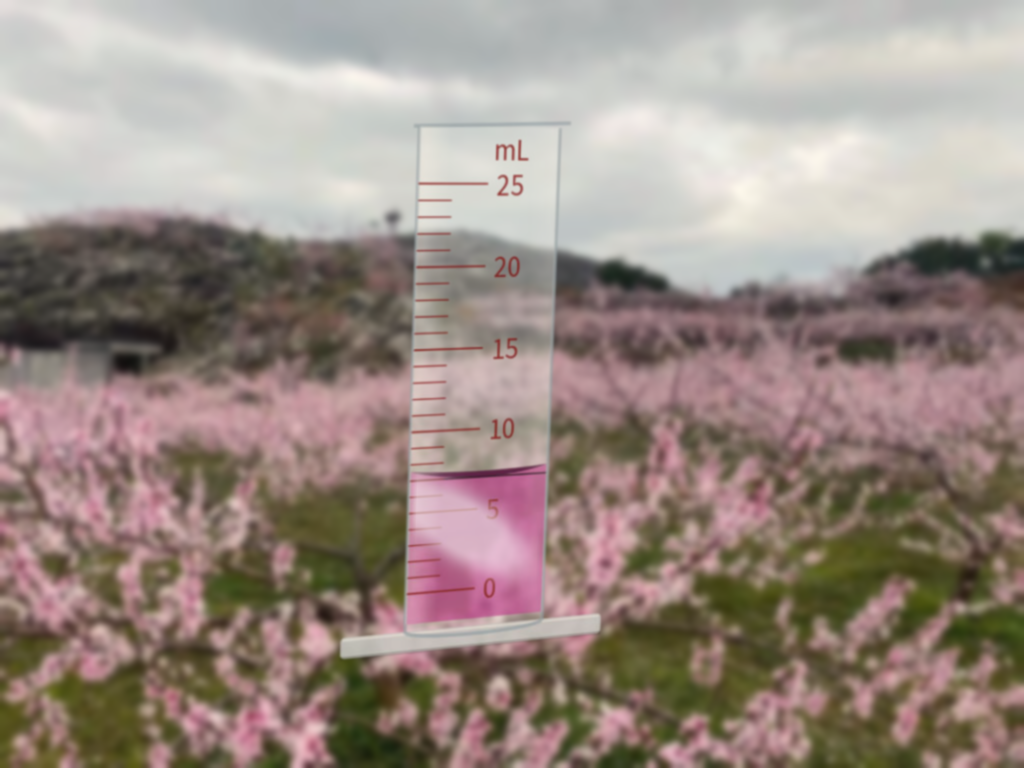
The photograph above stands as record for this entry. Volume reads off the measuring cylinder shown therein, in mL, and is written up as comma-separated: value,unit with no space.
7,mL
